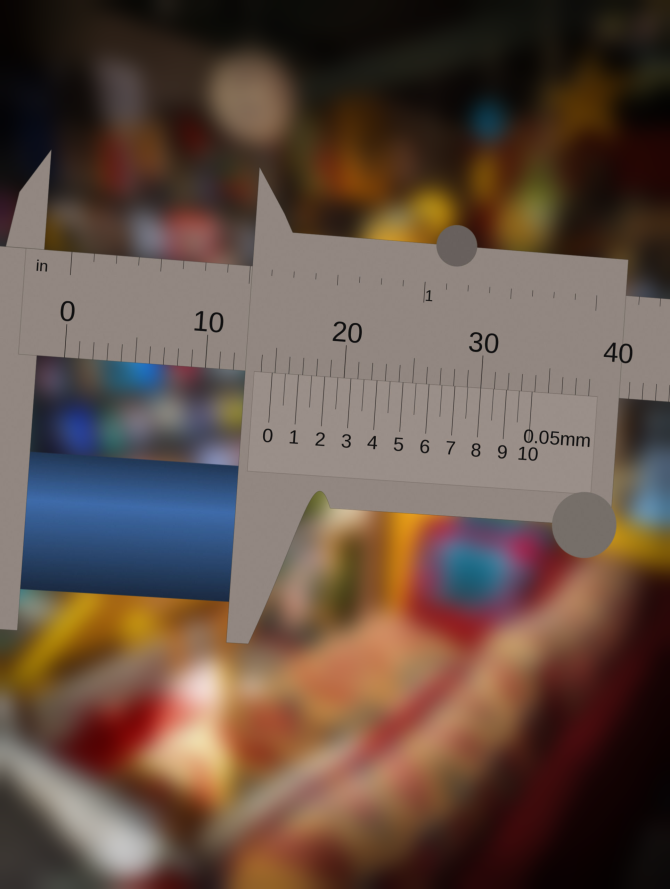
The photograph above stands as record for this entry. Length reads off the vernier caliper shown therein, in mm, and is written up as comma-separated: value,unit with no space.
14.8,mm
